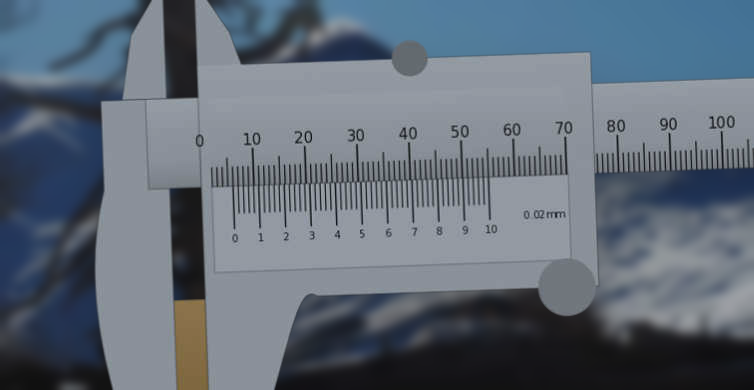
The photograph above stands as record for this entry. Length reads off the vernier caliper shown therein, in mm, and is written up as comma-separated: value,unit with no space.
6.0,mm
